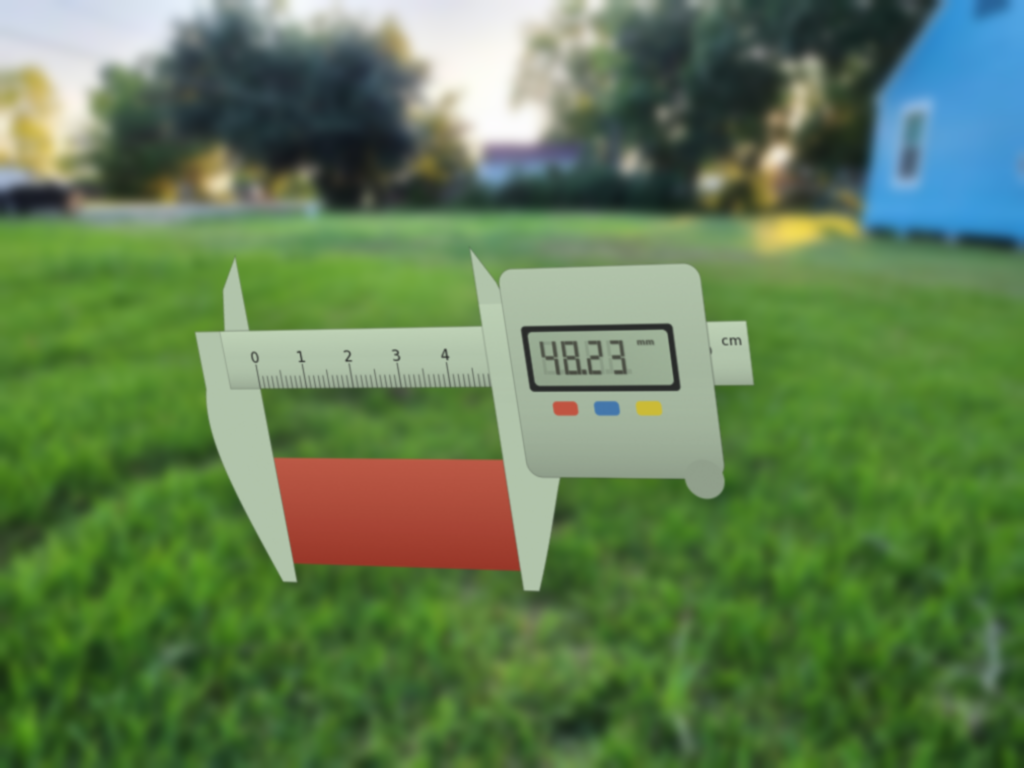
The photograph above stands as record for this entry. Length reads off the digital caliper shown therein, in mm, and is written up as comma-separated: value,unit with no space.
48.23,mm
